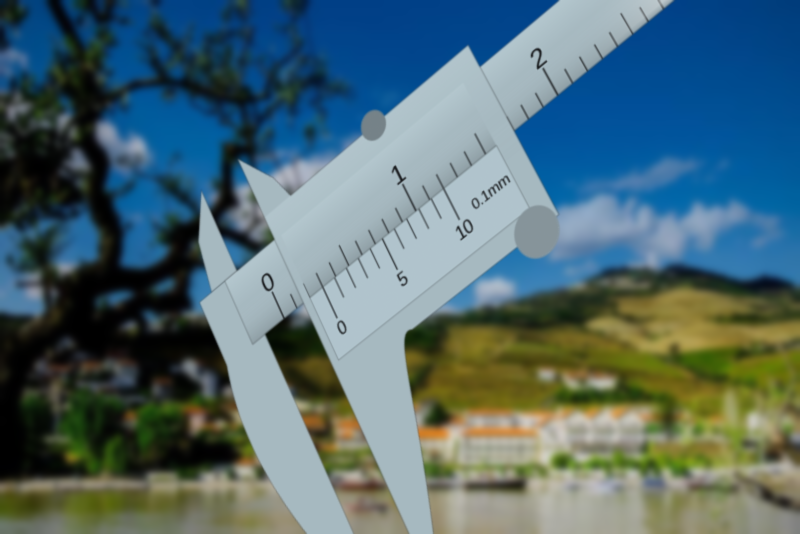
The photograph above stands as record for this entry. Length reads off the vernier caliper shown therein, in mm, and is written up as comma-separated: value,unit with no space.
3.0,mm
